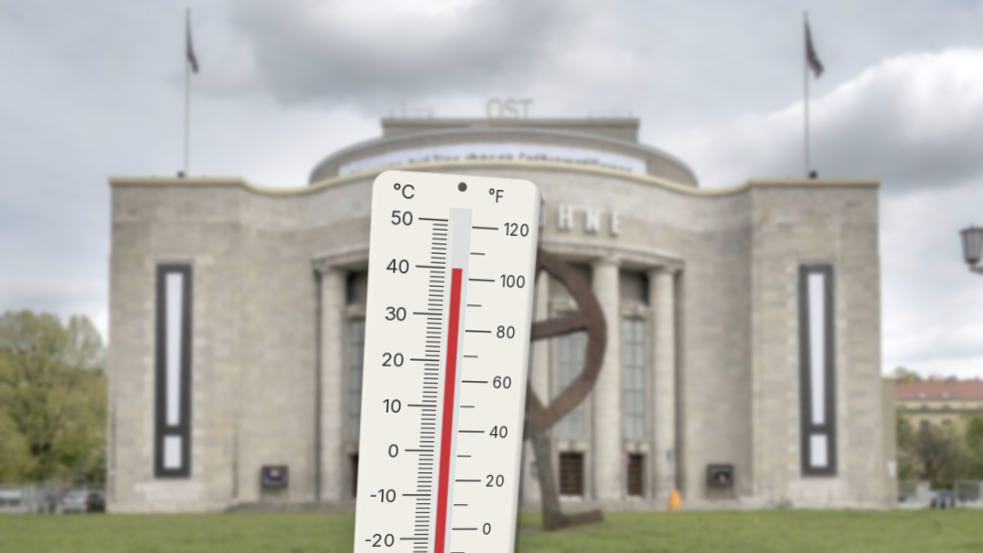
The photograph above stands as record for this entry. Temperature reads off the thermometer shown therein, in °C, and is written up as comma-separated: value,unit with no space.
40,°C
